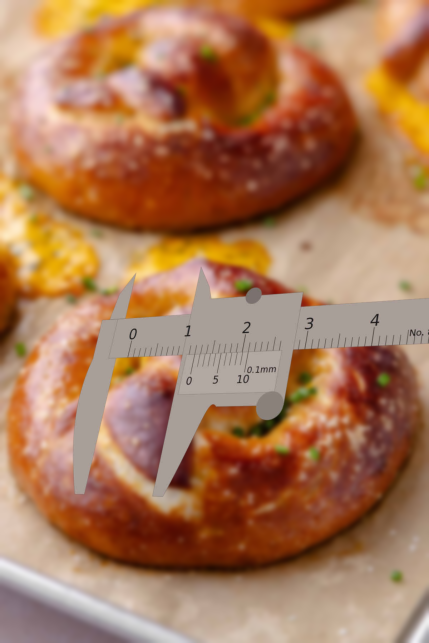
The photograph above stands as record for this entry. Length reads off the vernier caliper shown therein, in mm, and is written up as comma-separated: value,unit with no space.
12.0,mm
